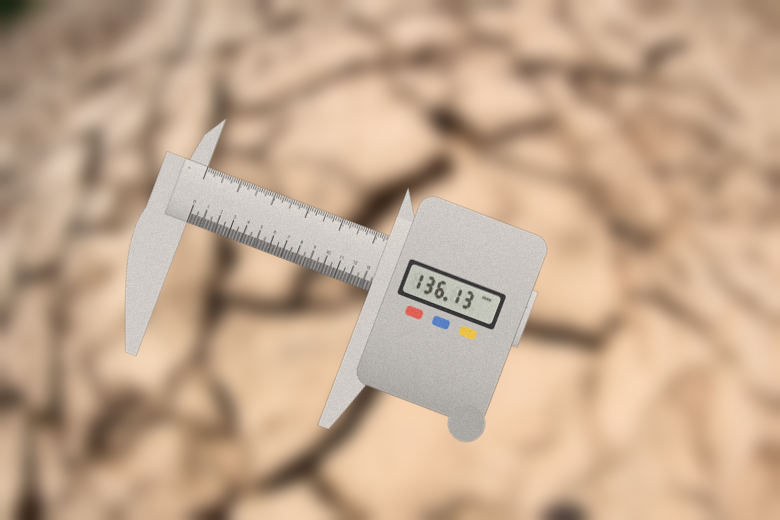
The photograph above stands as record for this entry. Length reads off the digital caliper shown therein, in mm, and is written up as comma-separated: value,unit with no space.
136.13,mm
